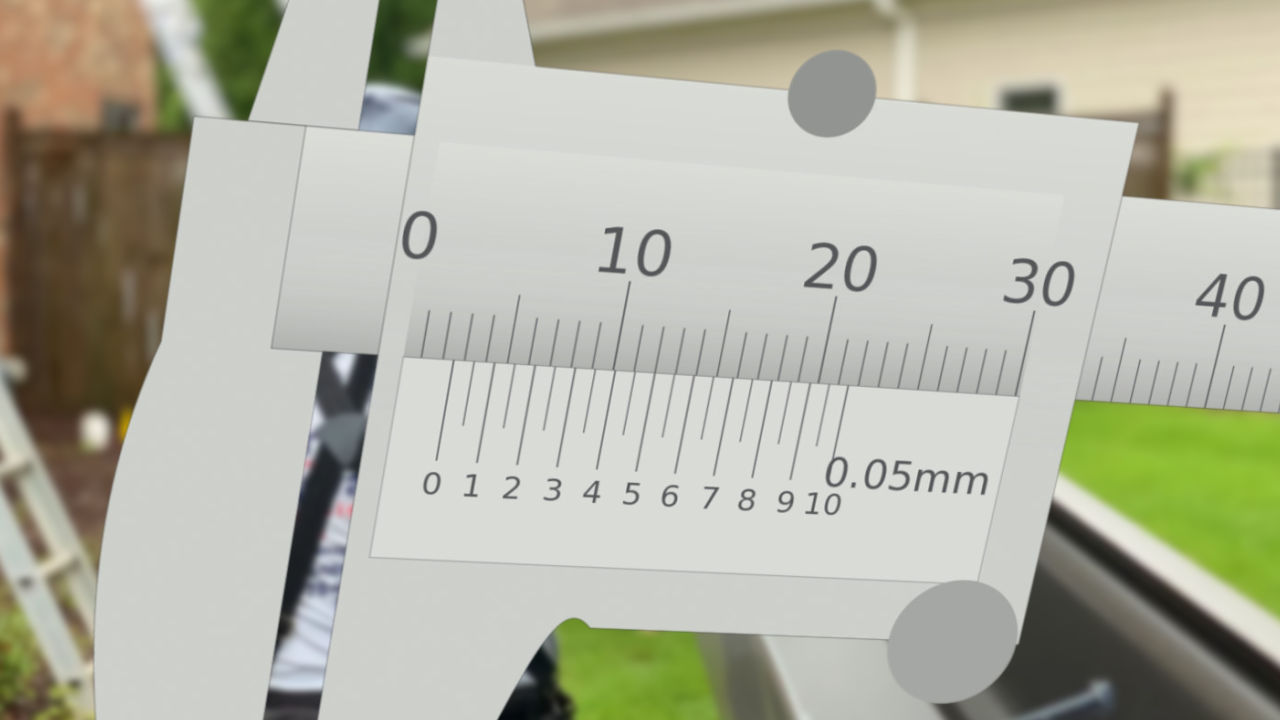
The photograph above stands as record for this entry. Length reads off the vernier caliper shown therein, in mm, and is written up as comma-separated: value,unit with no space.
2.5,mm
